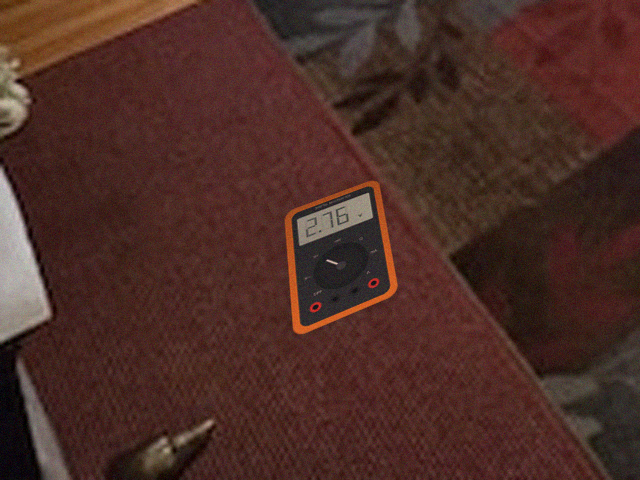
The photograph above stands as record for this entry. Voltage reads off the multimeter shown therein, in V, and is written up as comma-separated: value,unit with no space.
2.76,V
